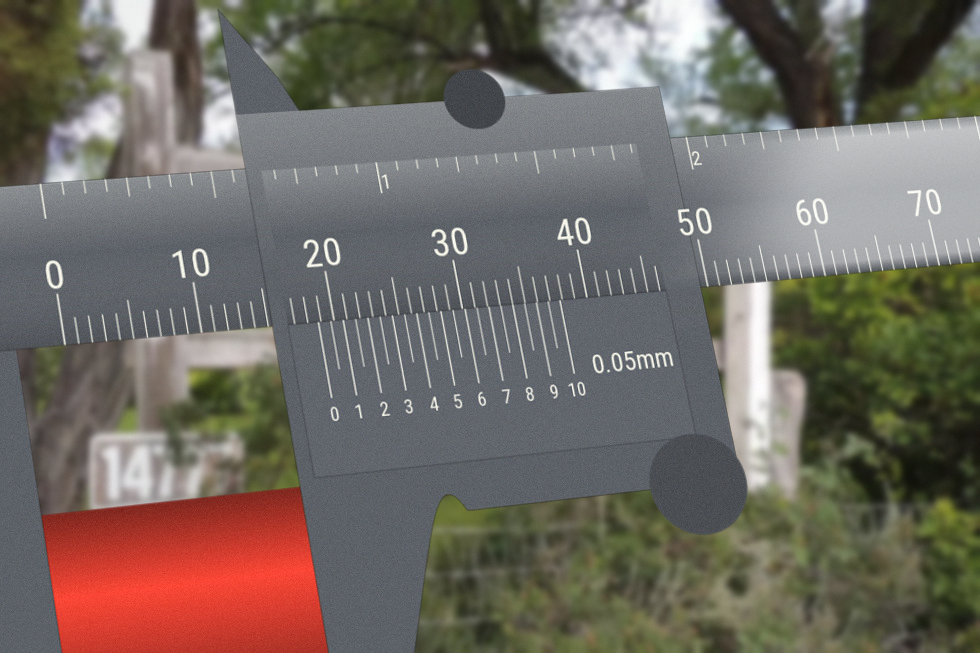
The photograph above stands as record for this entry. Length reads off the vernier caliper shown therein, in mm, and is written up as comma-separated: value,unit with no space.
18.8,mm
